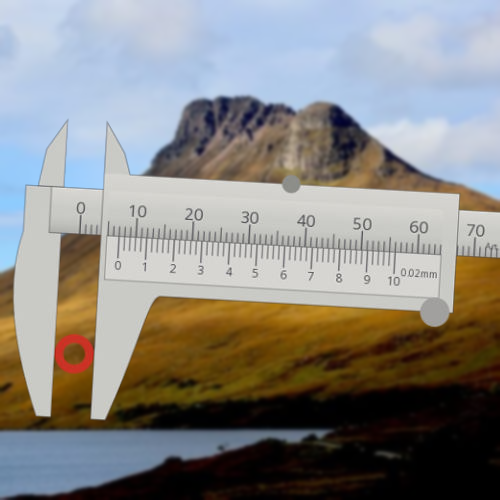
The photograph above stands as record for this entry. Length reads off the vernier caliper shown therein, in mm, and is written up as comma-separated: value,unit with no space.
7.0,mm
